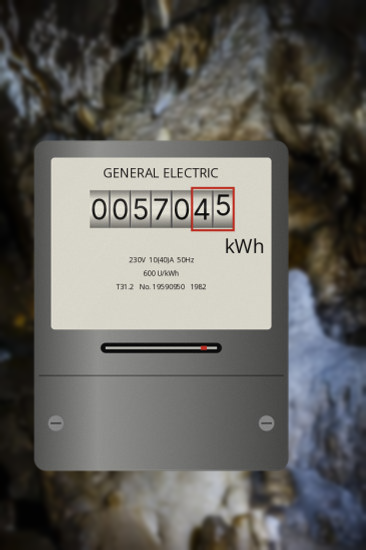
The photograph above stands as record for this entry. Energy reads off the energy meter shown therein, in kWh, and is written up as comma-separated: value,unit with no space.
570.45,kWh
